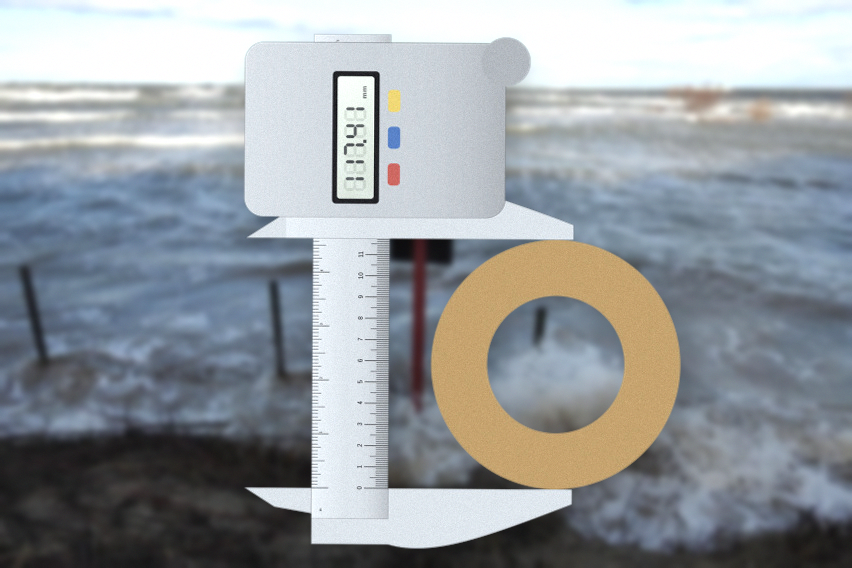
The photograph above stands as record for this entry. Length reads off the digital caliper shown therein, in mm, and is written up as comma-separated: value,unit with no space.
117.41,mm
